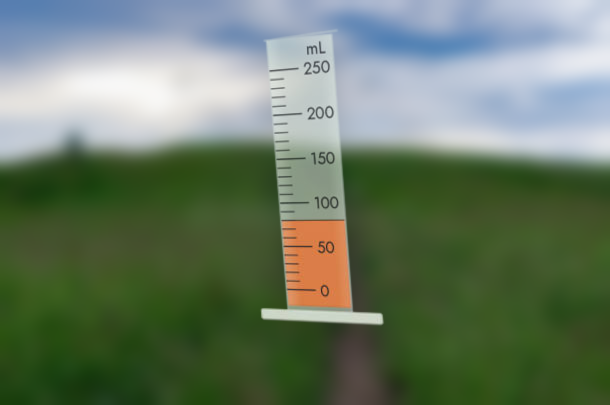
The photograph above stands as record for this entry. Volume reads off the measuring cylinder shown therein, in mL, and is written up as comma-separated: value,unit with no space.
80,mL
